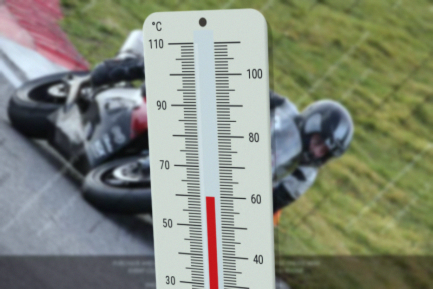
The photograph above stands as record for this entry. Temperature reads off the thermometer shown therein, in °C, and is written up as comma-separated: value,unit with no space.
60,°C
